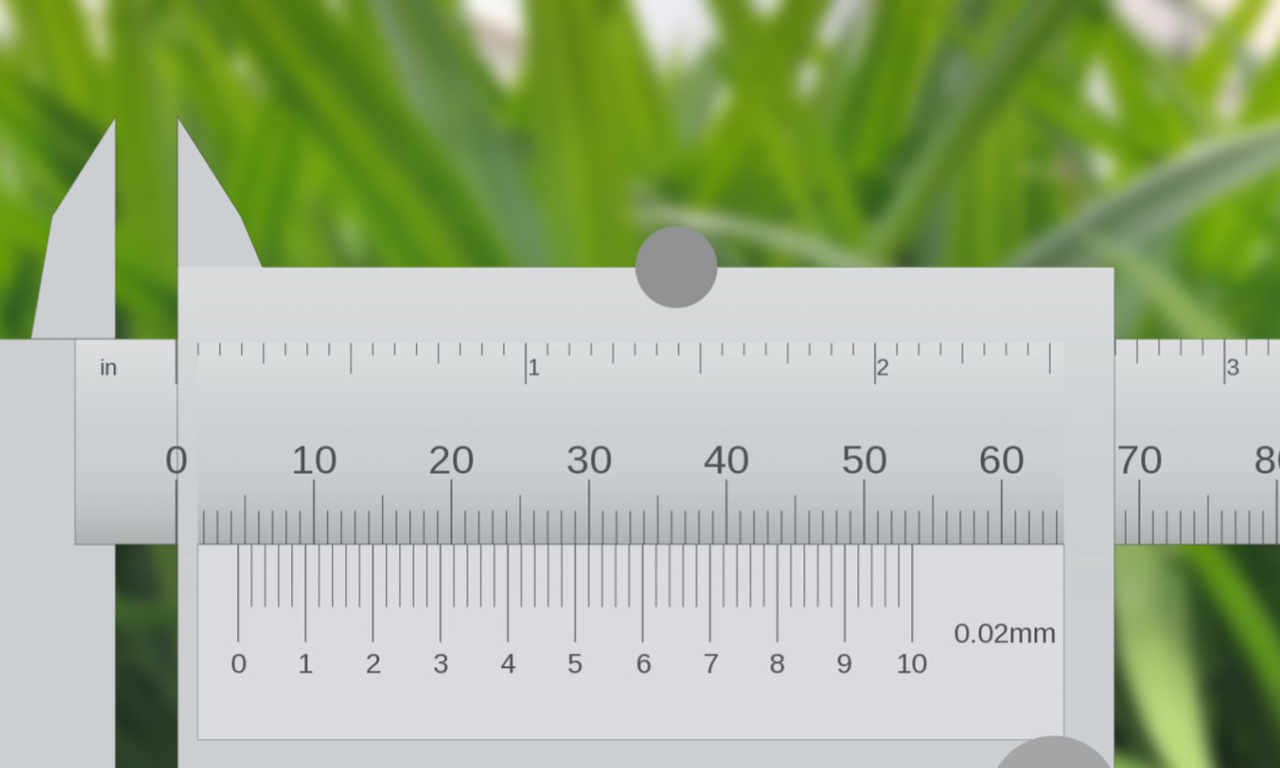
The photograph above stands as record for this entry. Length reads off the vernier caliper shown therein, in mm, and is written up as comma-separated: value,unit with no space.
4.5,mm
